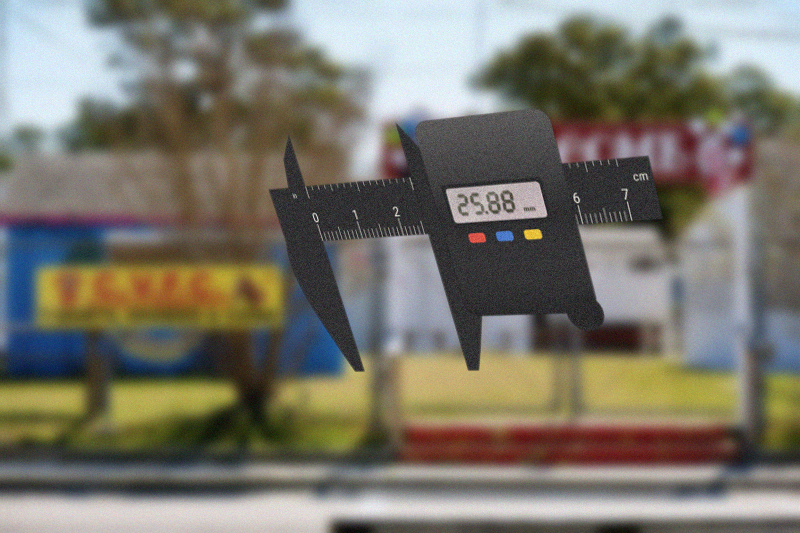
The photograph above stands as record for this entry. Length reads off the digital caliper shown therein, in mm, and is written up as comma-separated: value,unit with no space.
25.88,mm
